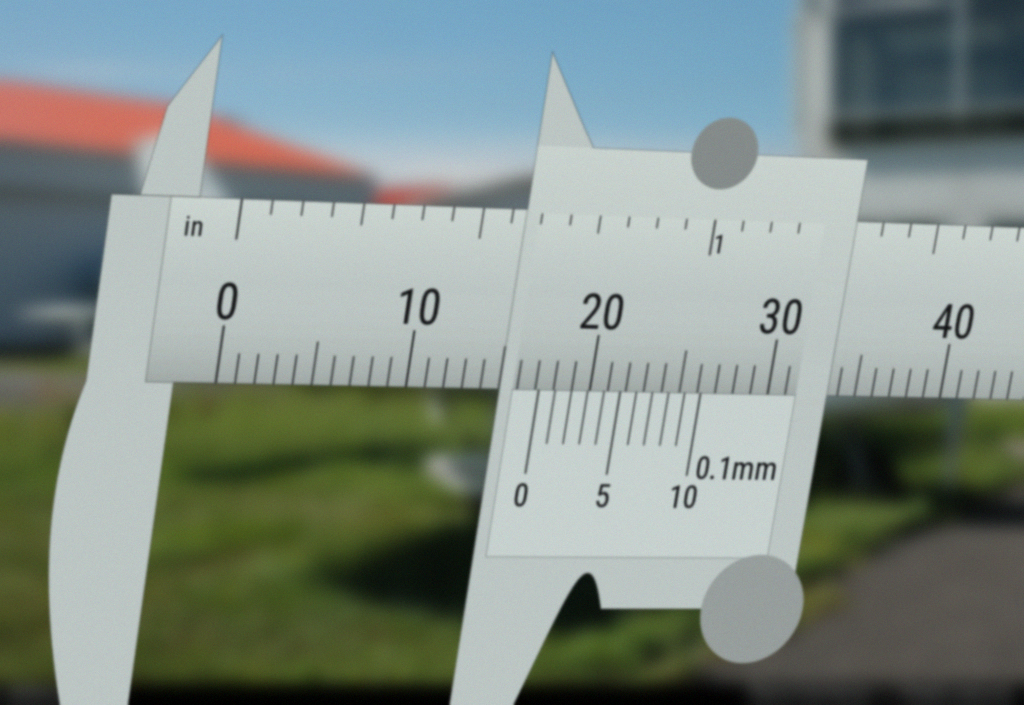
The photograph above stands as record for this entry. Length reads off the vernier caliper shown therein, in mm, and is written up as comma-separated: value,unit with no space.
17.2,mm
